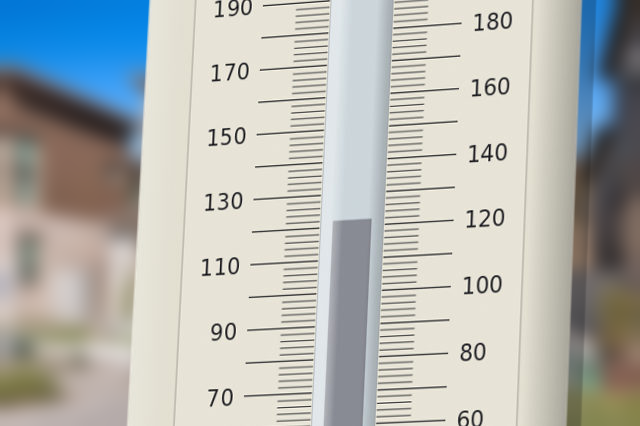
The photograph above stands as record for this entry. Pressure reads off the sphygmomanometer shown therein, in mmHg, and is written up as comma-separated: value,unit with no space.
122,mmHg
